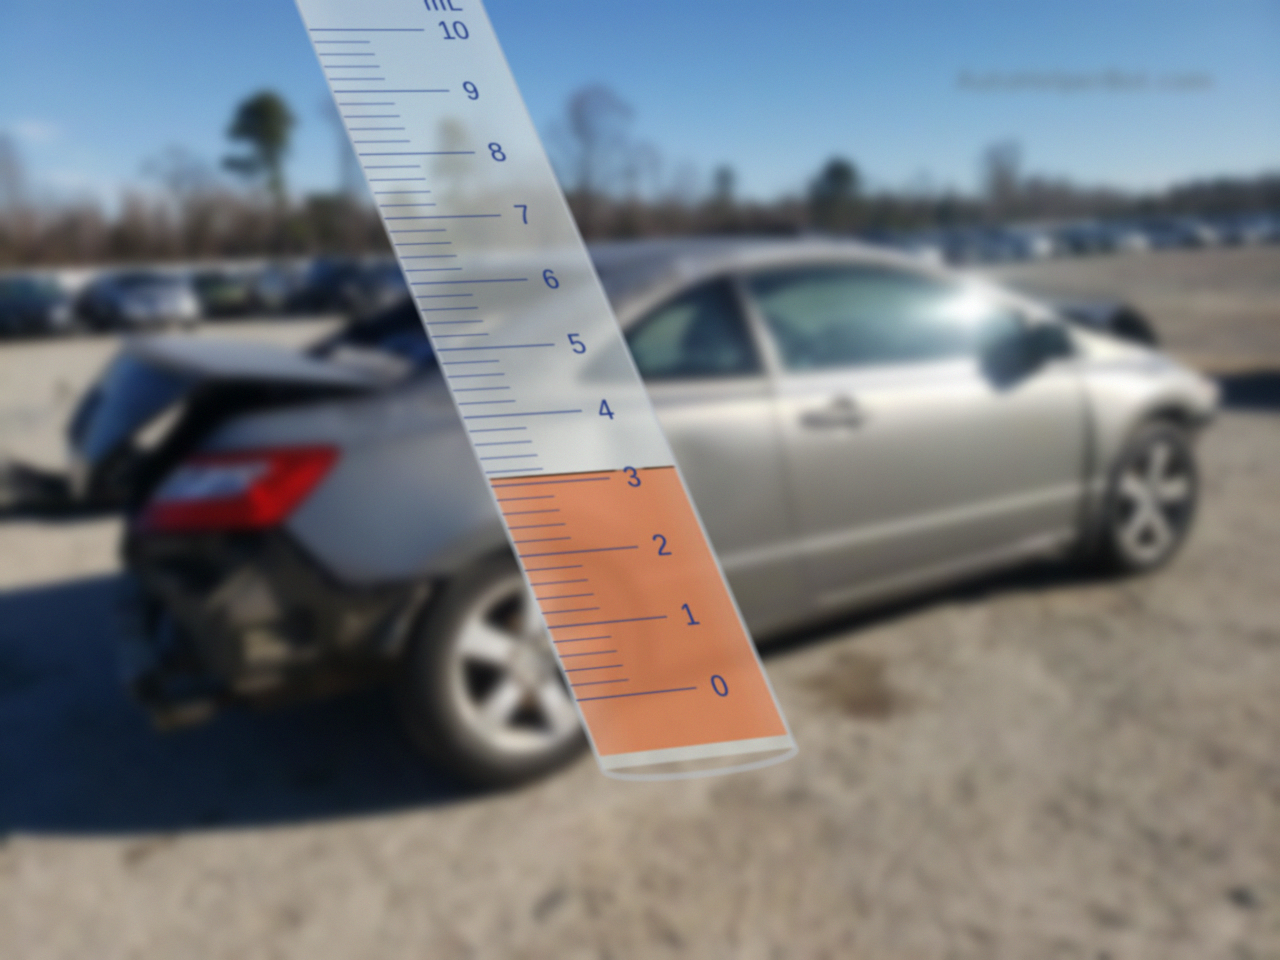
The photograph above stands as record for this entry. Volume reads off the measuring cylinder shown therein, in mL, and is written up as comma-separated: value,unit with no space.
3.1,mL
